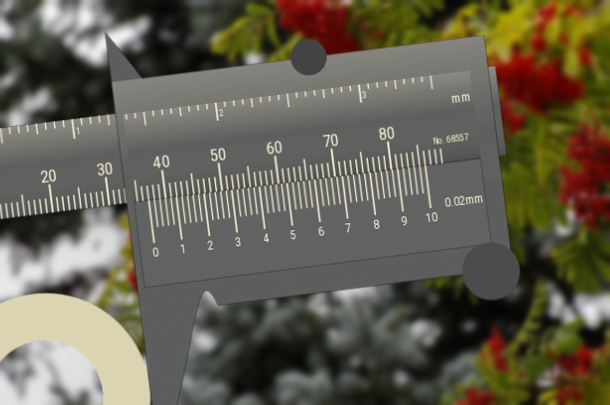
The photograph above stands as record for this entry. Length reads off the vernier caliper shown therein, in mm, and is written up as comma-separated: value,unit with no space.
37.0,mm
